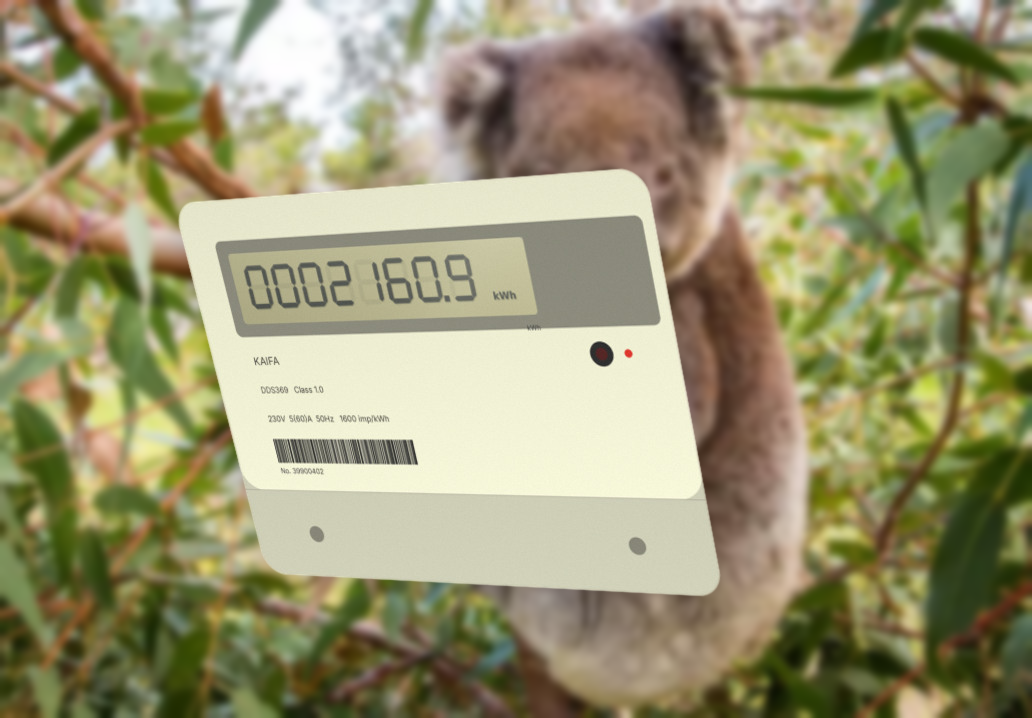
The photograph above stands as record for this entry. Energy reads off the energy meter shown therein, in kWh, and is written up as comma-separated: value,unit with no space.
2160.9,kWh
